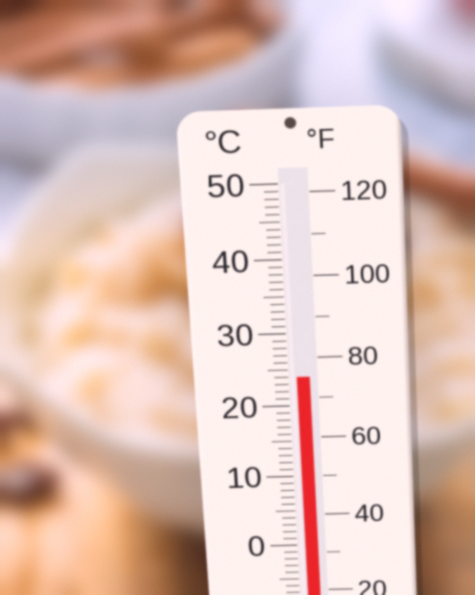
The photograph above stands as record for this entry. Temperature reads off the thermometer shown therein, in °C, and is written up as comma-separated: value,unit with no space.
24,°C
